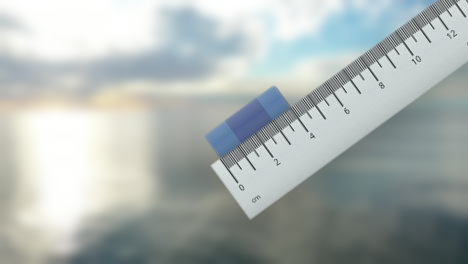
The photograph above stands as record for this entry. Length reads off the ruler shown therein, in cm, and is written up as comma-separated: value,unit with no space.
4,cm
